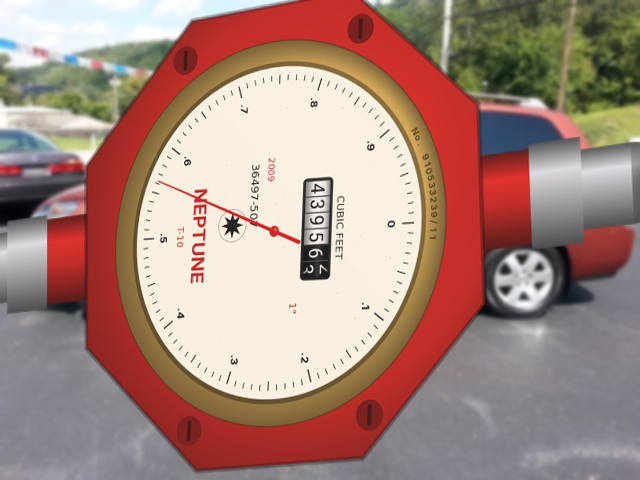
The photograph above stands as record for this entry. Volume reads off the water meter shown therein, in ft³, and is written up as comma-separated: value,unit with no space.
439562.56,ft³
